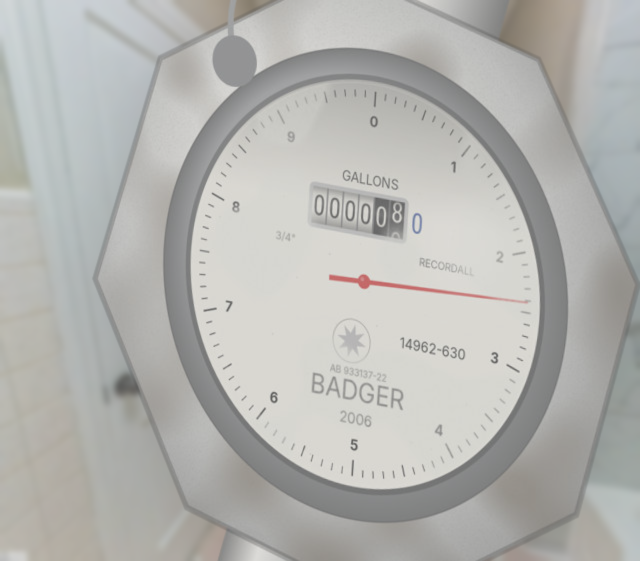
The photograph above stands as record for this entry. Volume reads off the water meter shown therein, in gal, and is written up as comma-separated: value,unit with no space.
82.4,gal
